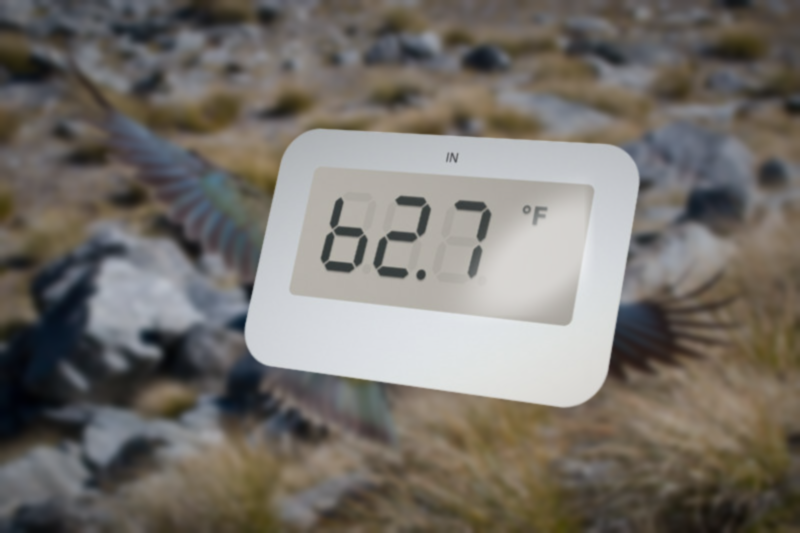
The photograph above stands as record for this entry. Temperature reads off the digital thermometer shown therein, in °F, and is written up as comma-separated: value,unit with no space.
62.7,°F
